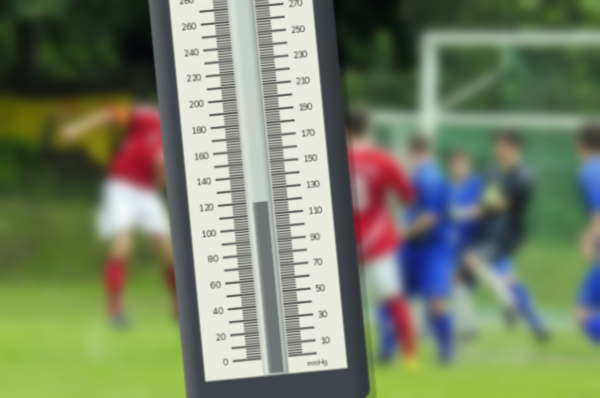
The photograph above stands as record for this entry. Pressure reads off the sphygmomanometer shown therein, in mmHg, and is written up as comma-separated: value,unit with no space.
120,mmHg
